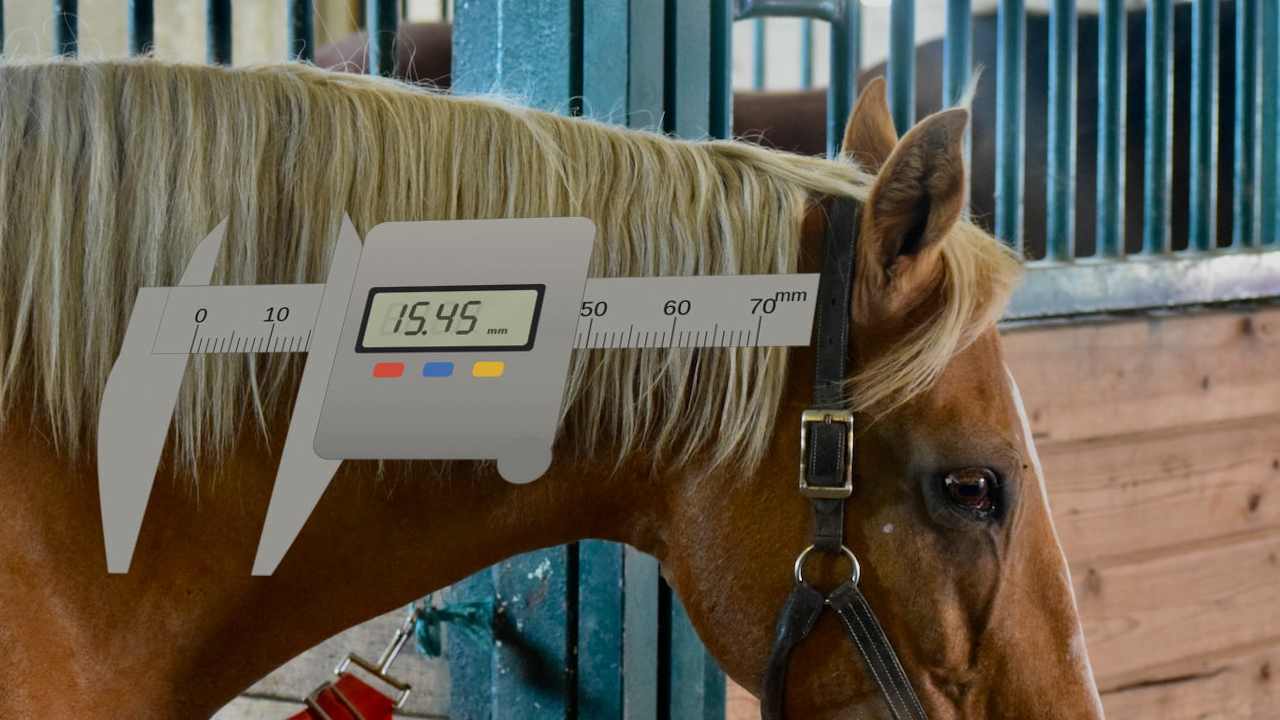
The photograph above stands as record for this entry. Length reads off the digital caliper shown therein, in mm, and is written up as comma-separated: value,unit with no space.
15.45,mm
